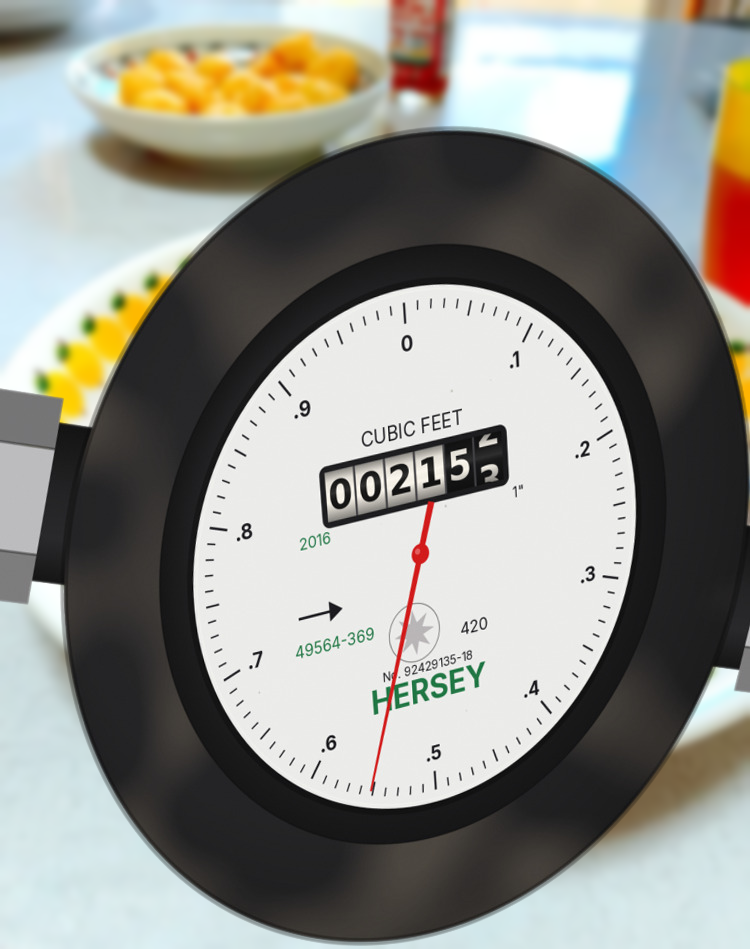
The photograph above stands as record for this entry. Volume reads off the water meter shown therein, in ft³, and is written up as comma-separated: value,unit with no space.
2152.55,ft³
